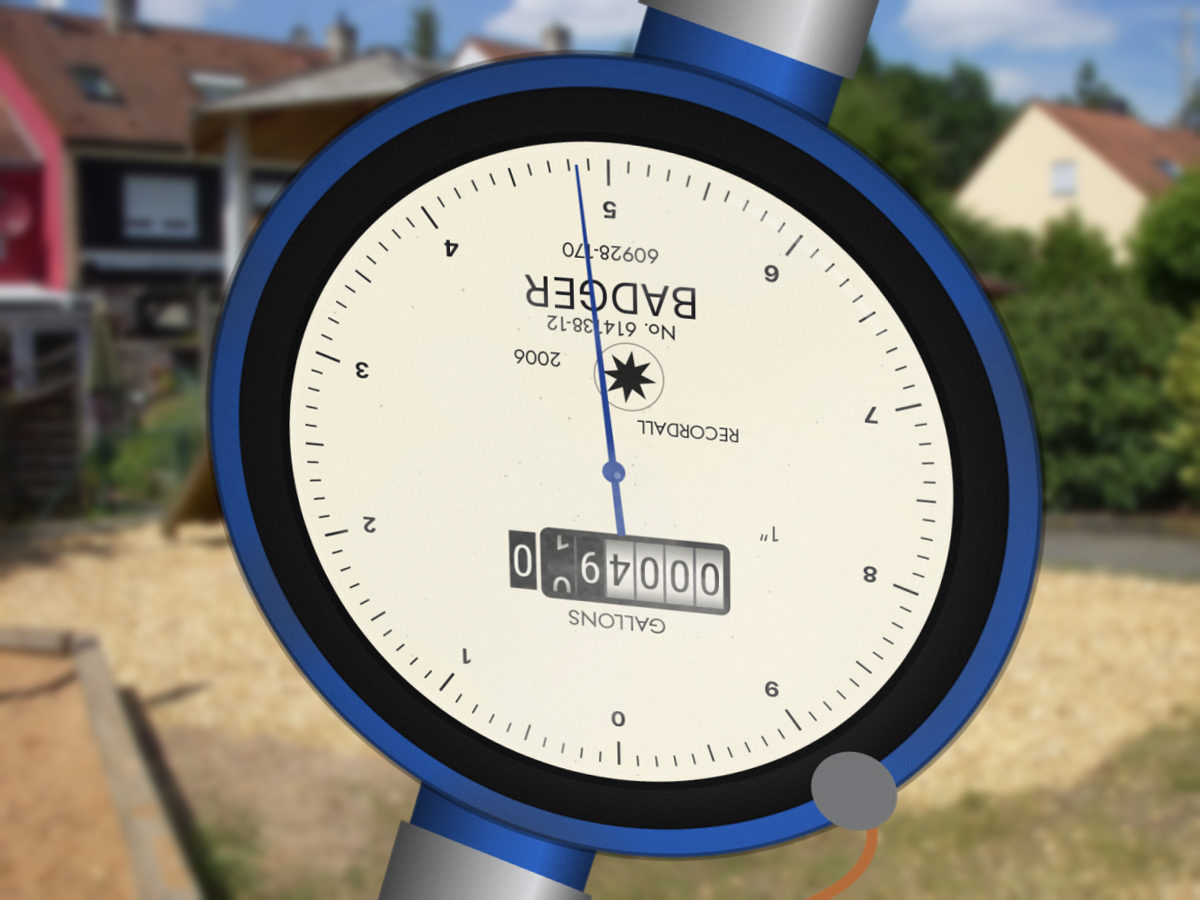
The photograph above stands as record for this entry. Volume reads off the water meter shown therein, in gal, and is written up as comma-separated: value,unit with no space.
4904.8,gal
